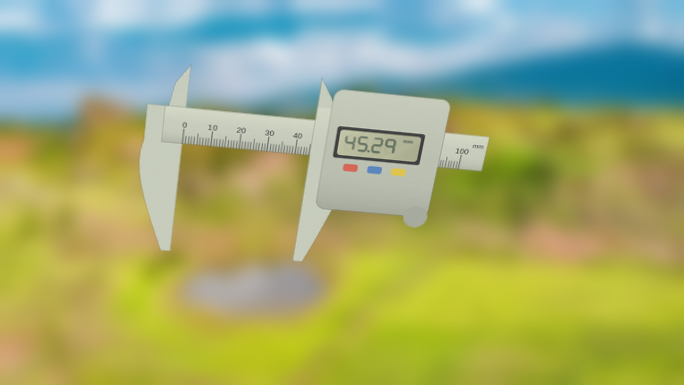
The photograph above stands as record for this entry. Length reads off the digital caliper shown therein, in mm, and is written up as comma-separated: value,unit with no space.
45.29,mm
